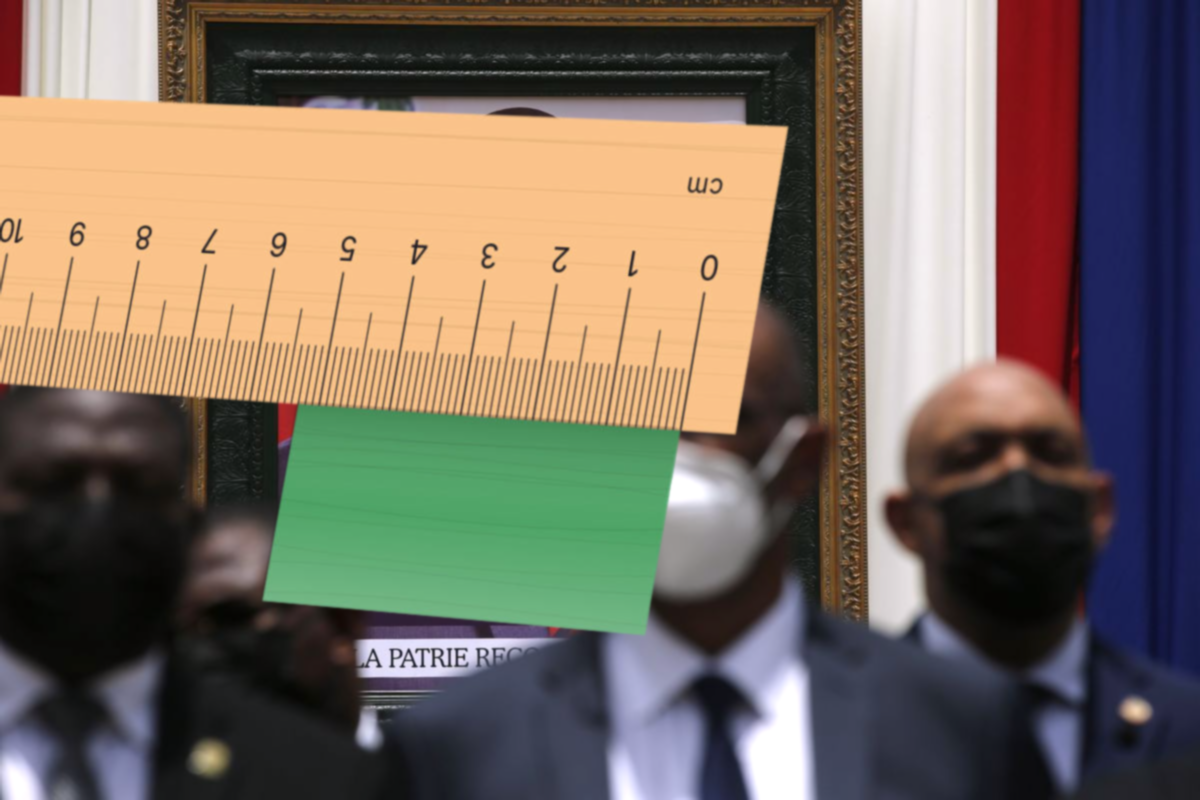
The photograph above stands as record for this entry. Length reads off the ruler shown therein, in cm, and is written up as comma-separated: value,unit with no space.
5.3,cm
